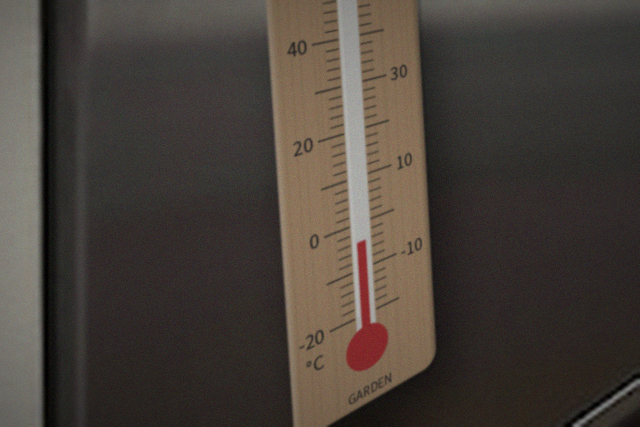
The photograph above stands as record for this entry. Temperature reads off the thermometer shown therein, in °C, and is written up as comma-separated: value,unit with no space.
-4,°C
